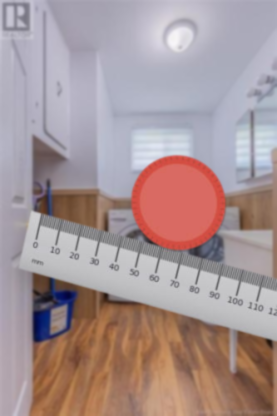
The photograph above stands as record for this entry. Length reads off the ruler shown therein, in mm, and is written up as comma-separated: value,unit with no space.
45,mm
